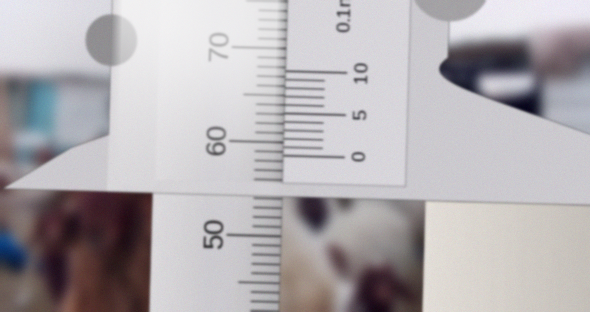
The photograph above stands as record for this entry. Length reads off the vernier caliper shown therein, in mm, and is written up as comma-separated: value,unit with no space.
58.6,mm
